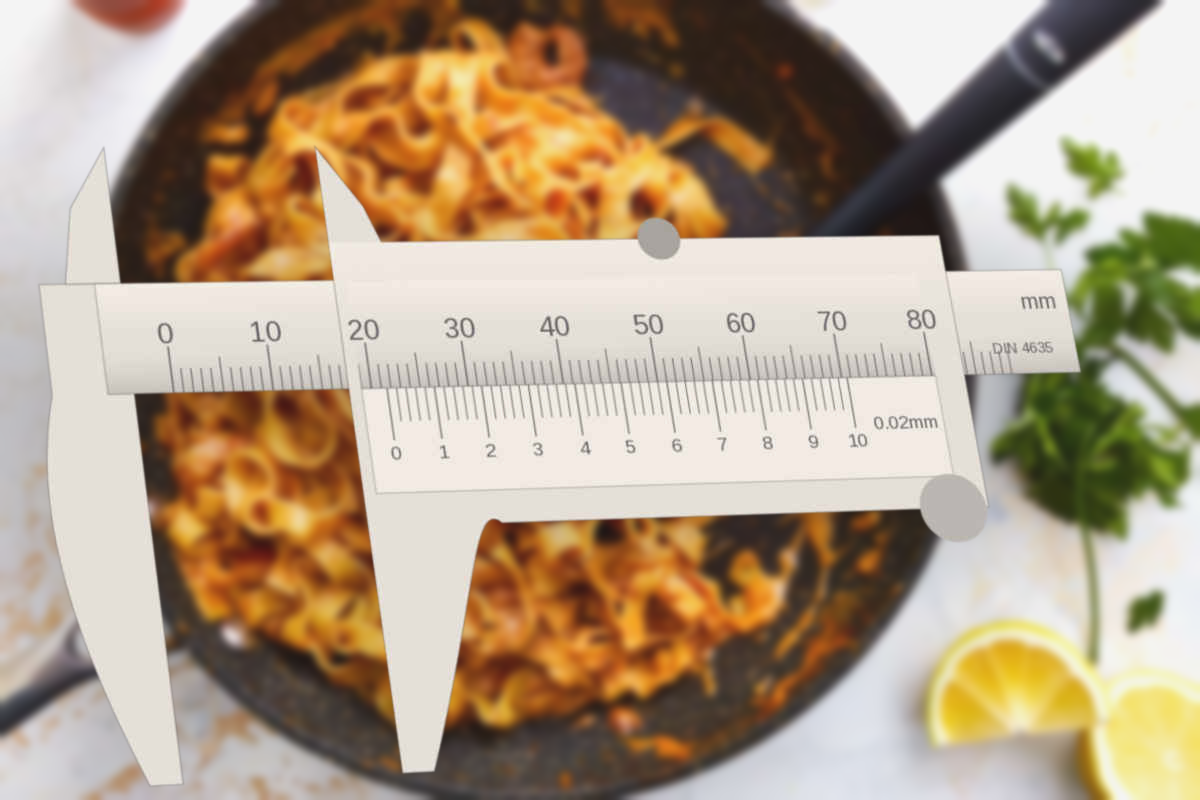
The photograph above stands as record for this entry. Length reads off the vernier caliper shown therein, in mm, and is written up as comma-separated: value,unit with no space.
21.6,mm
